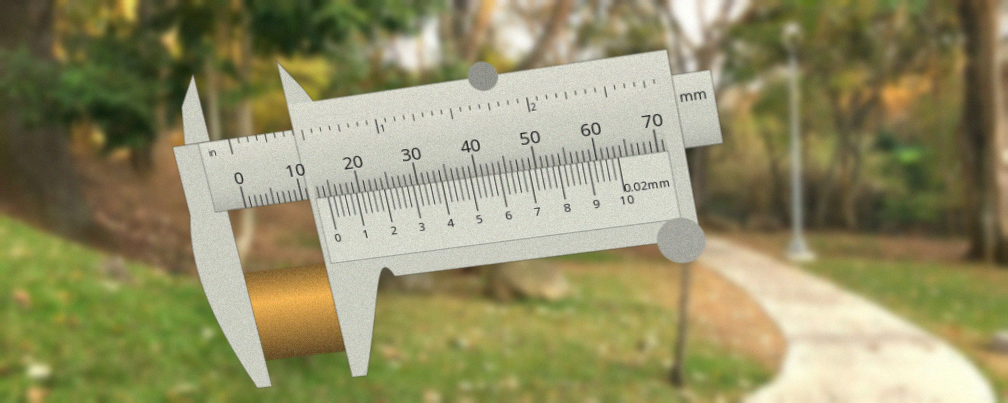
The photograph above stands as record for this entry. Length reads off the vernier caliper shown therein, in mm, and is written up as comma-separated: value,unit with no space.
14.5,mm
